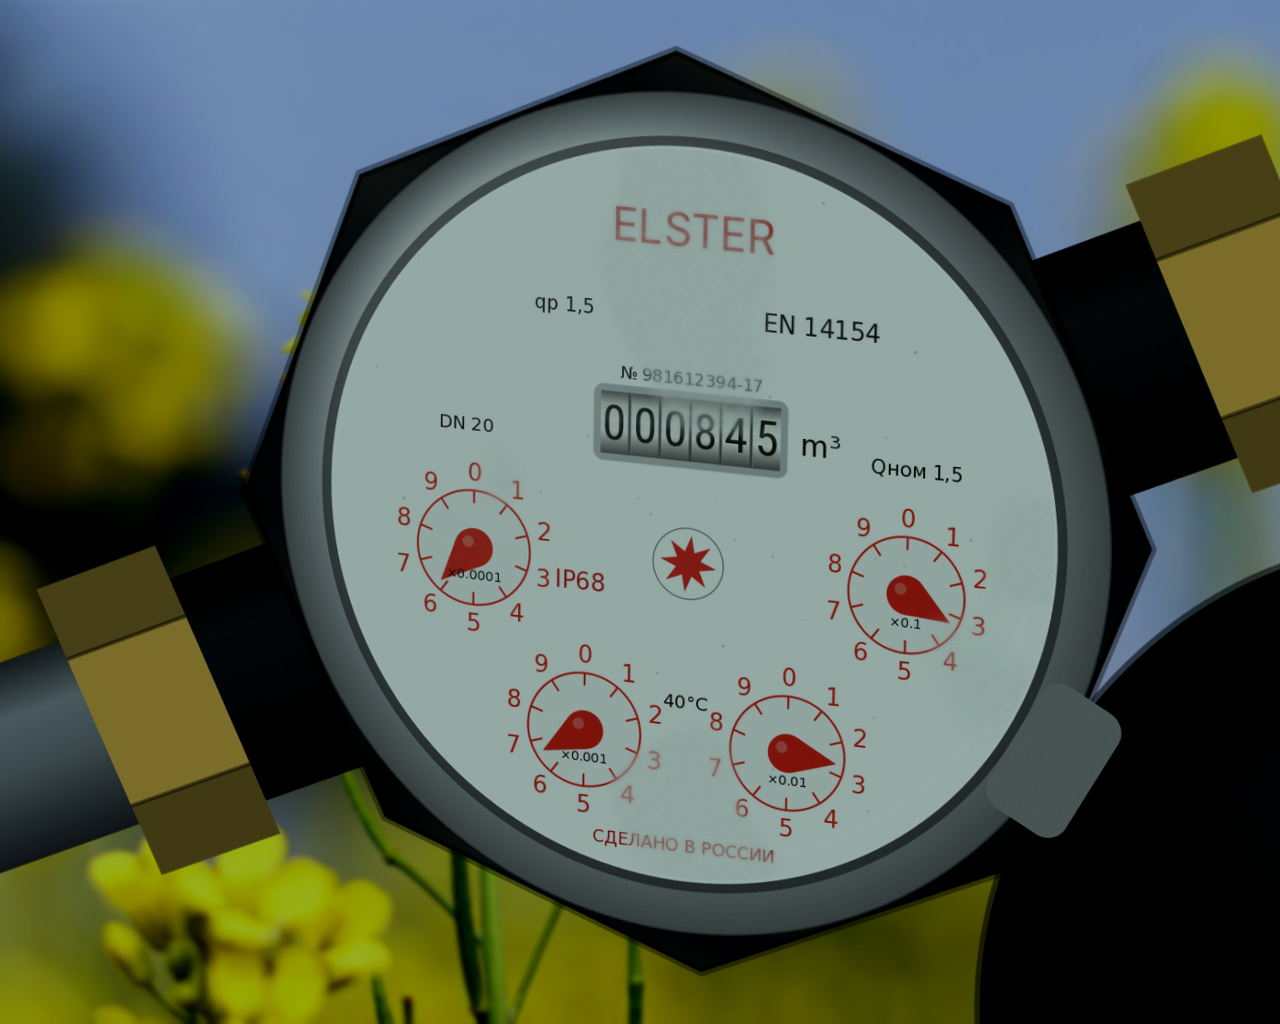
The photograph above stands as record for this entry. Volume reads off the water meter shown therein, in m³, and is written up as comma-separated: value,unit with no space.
845.3266,m³
